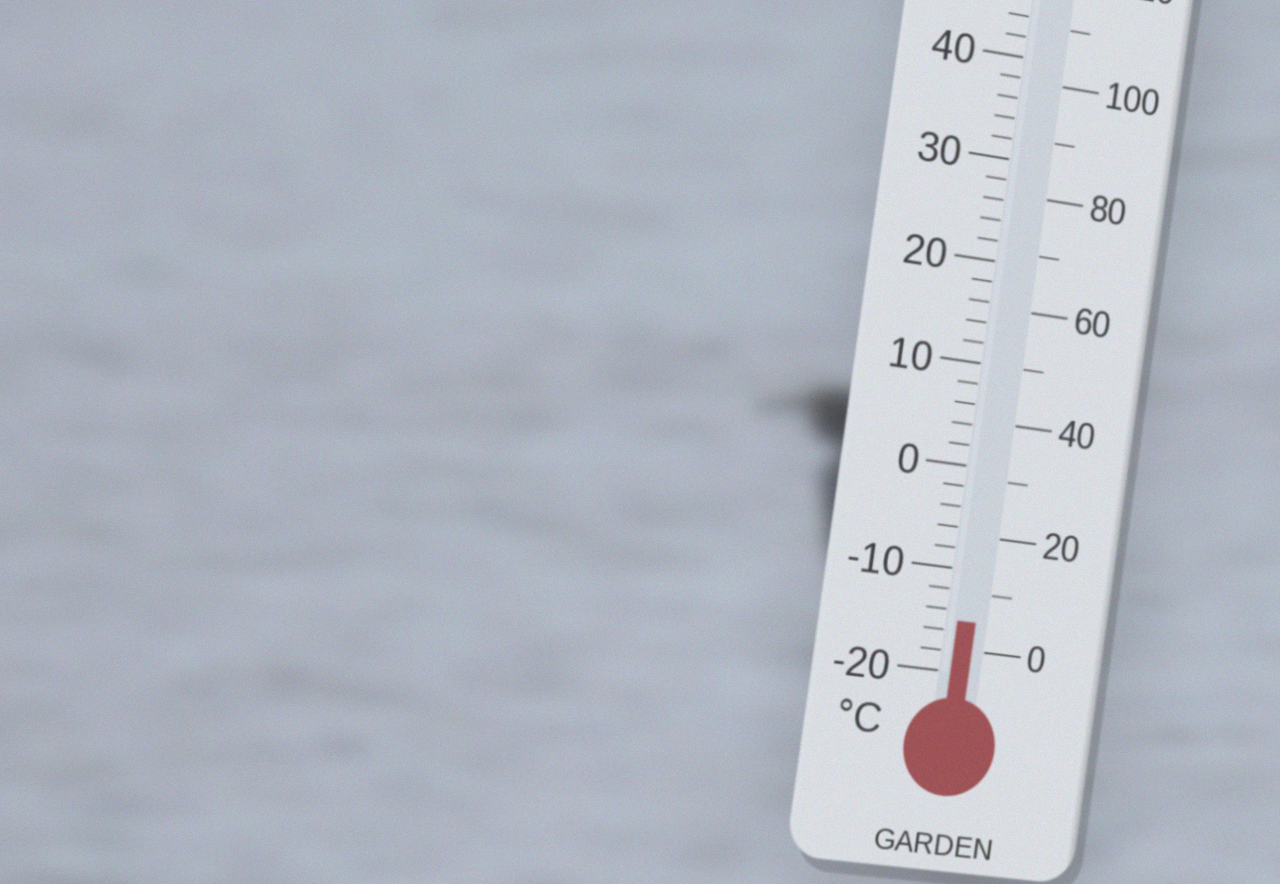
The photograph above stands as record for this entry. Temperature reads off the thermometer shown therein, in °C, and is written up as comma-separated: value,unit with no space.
-15,°C
